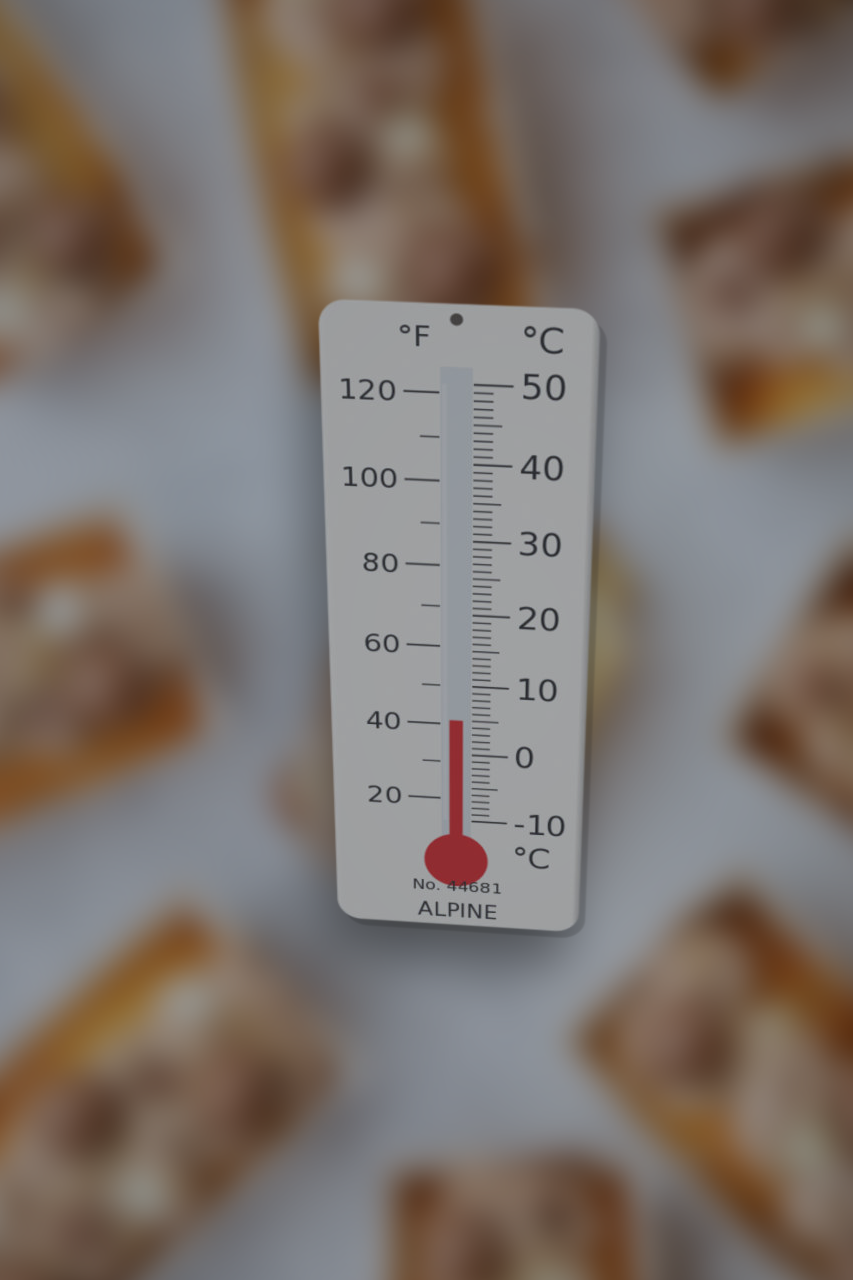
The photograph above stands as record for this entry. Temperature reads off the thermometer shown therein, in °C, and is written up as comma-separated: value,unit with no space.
5,°C
